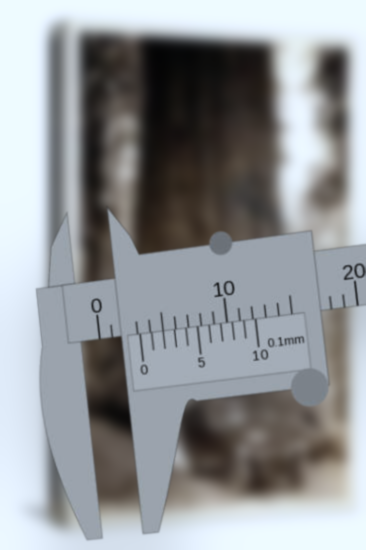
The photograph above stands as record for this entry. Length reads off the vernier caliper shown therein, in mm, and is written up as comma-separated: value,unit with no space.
3.2,mm
